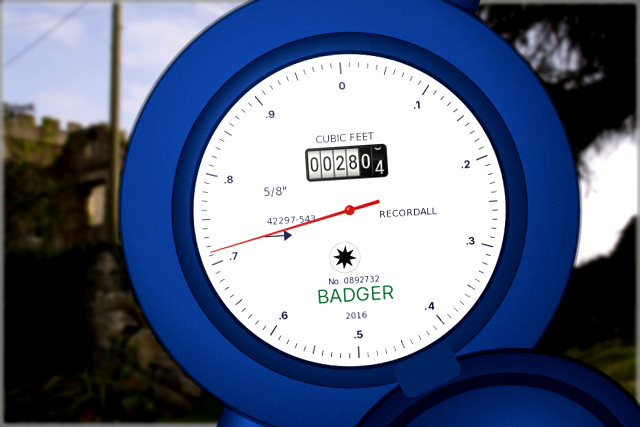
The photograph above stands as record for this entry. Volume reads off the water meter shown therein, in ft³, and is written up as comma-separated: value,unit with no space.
2803.71,ft³
